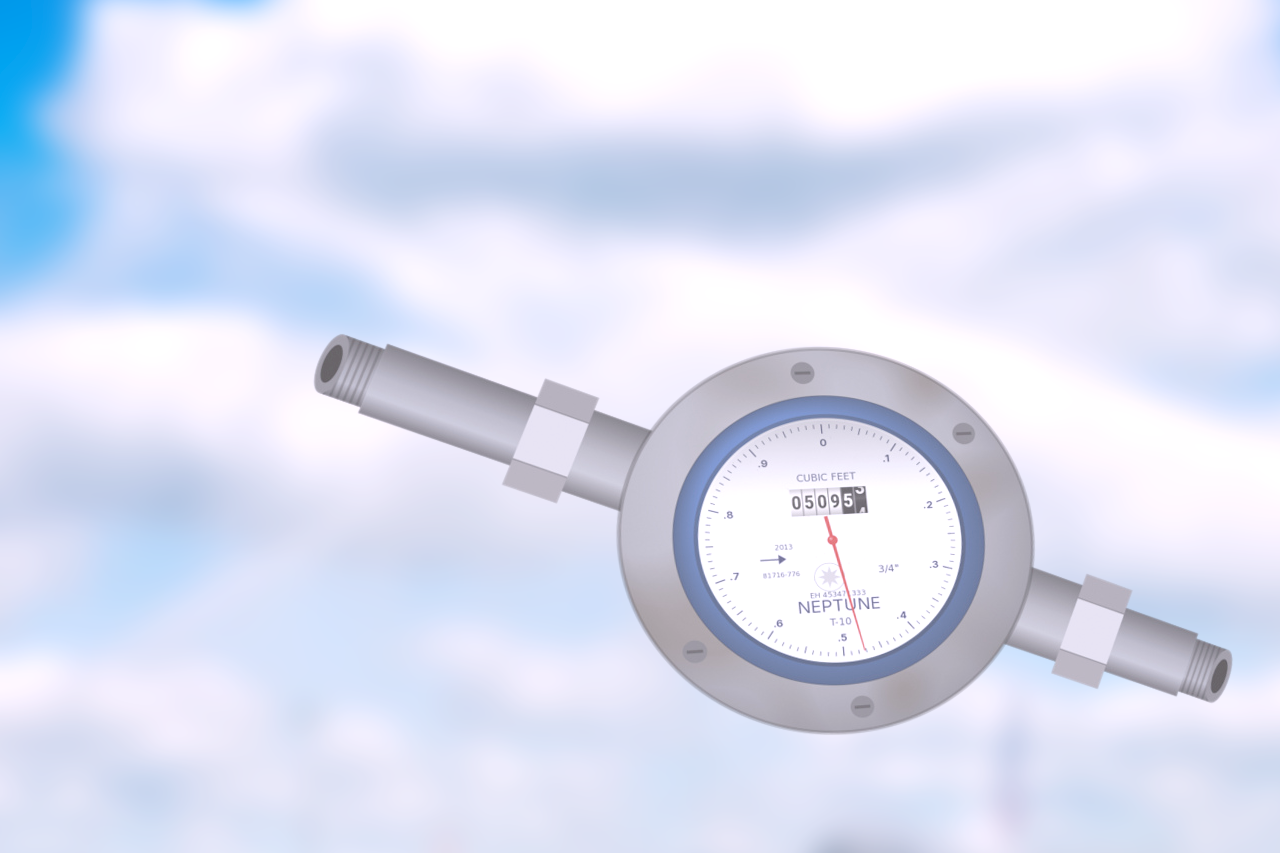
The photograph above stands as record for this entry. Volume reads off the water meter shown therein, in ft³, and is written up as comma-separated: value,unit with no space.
50953.47,ft³
